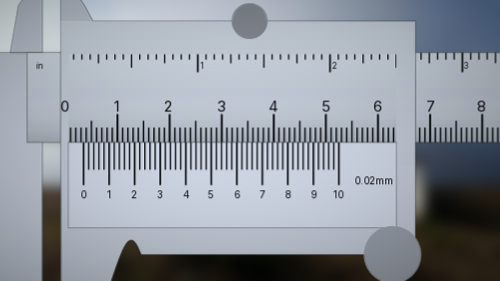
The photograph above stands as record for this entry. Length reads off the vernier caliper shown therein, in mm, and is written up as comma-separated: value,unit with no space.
3.5,mm
